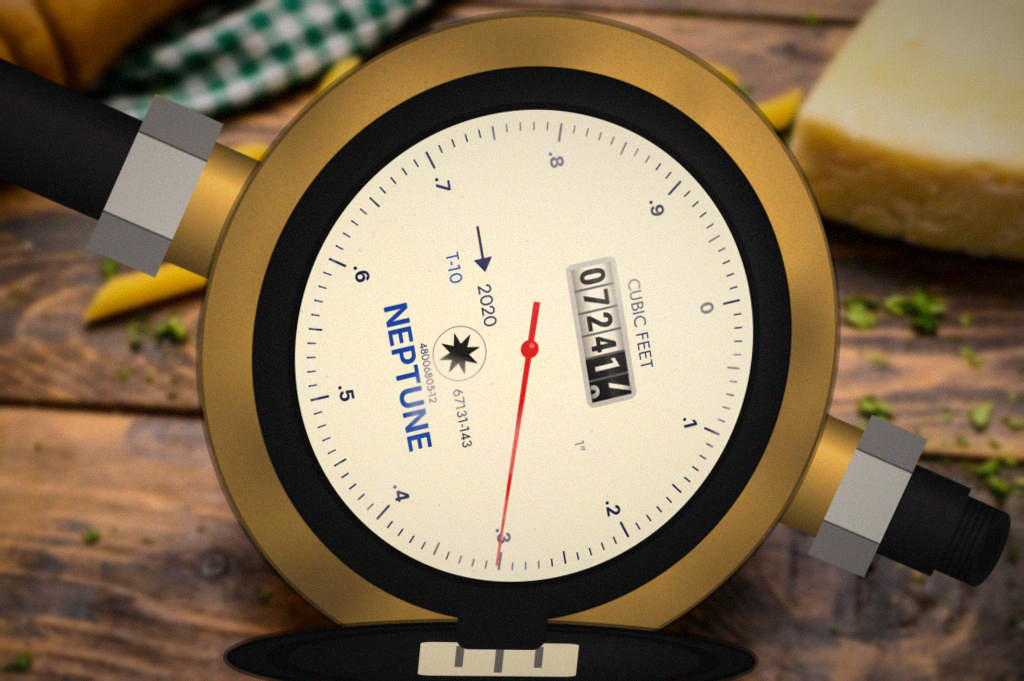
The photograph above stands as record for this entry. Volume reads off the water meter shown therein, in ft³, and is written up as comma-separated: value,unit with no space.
72417.30,ft³
